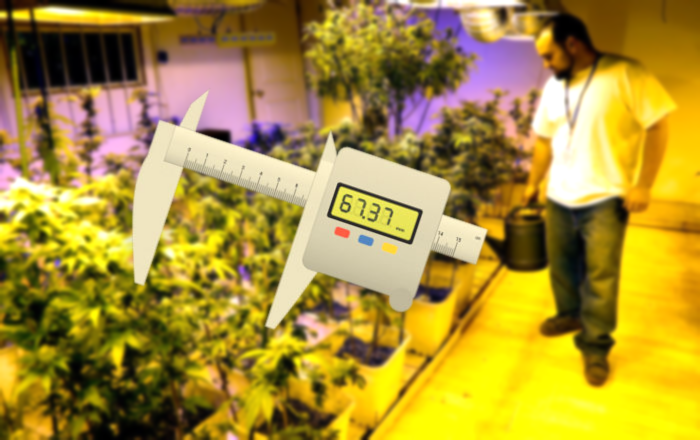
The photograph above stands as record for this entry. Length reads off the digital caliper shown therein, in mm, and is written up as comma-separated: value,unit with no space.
67.37,mm
